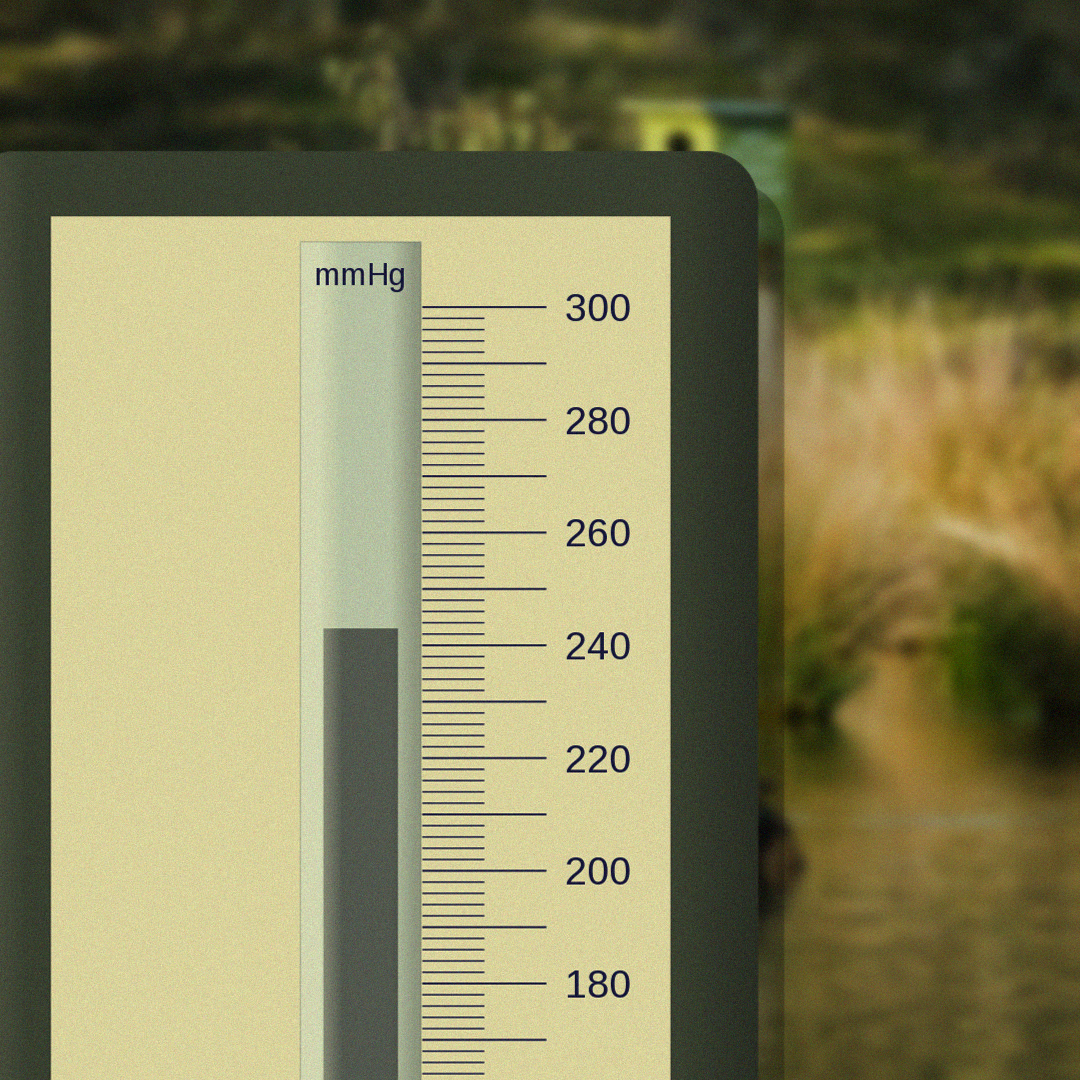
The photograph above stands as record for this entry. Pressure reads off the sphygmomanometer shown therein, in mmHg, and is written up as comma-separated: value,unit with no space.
243,mmHg
